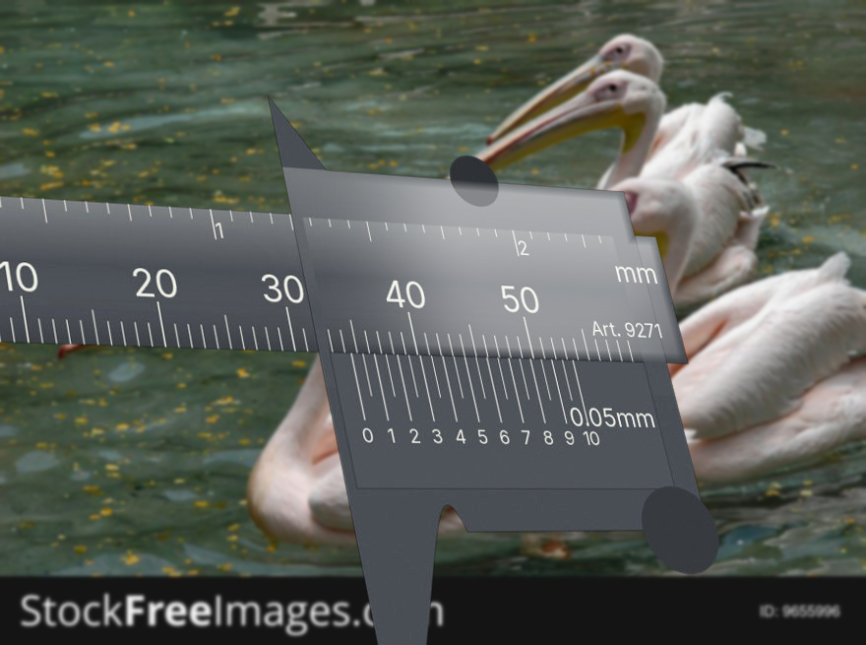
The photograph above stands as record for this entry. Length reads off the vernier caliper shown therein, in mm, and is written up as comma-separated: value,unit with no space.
34.5,mm
